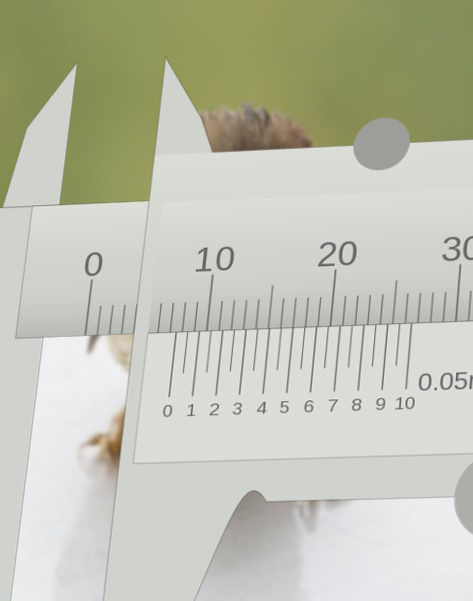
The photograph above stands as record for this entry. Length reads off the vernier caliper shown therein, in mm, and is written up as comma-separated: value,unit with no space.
7.5,mm
